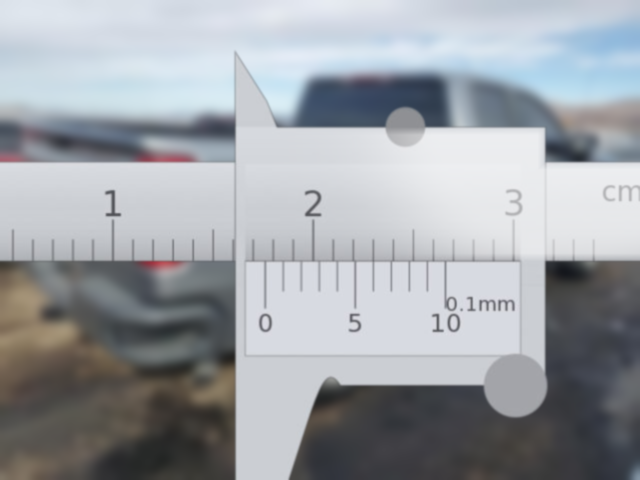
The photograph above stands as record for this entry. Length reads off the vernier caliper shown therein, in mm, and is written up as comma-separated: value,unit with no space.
17.6,mm
